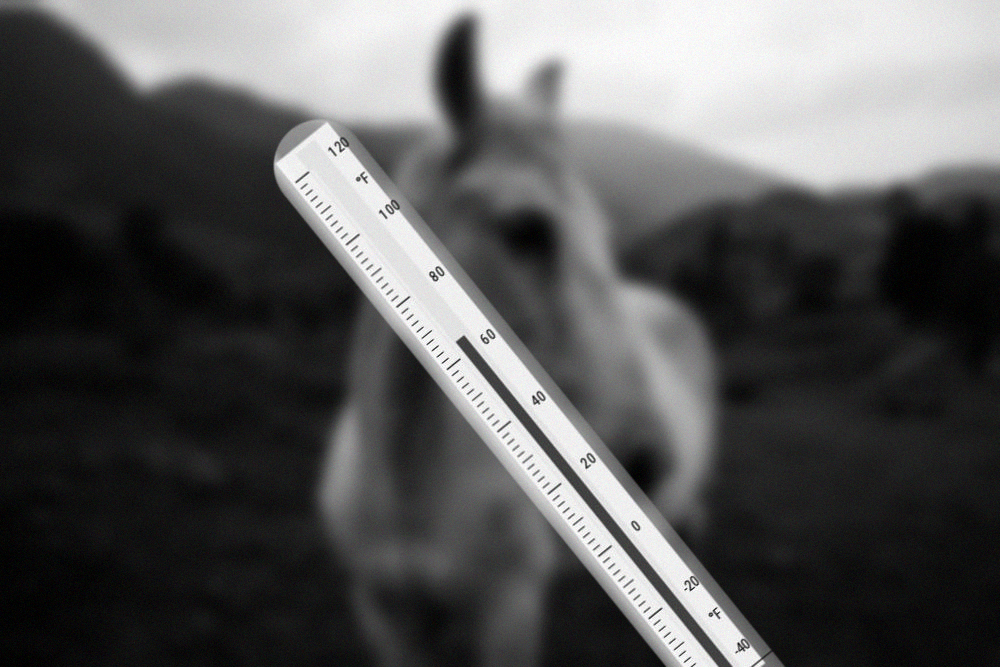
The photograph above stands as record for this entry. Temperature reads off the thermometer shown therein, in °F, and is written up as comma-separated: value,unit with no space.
64,°F
